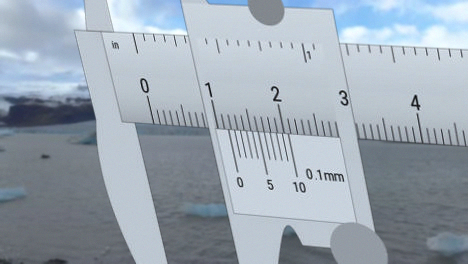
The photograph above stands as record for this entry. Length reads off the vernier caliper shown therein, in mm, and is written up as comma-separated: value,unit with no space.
11.6,mm
